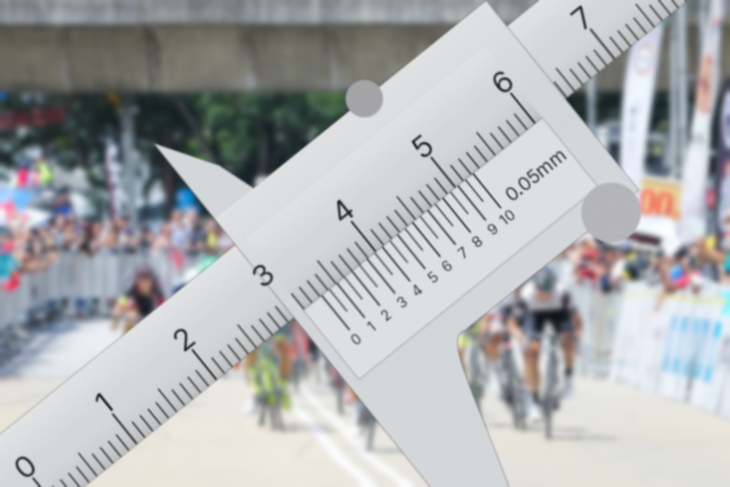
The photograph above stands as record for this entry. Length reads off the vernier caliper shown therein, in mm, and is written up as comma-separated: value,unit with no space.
33.2,mm
